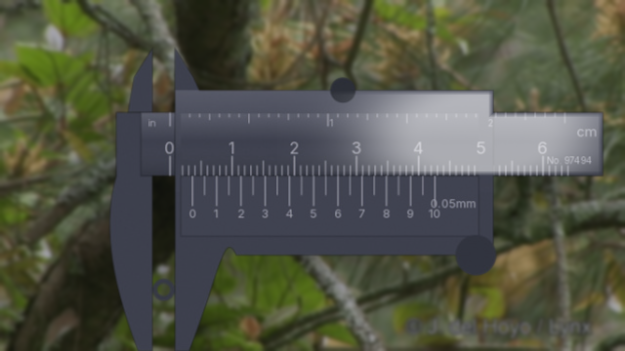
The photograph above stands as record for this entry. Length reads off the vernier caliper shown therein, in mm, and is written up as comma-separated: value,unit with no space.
3.6,mm
